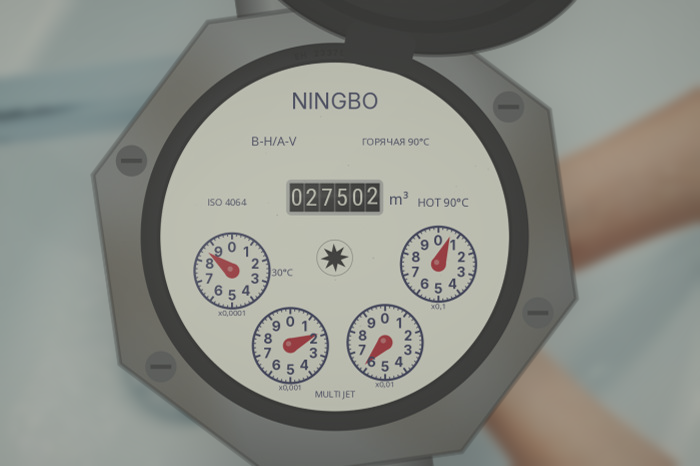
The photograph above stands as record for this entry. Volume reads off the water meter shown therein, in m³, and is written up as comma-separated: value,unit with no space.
27502.0618,m³
